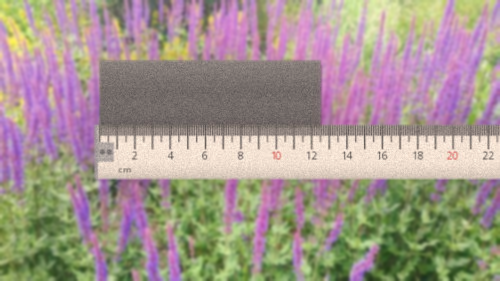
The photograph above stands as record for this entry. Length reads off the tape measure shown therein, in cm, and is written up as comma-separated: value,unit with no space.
12.5,cm
